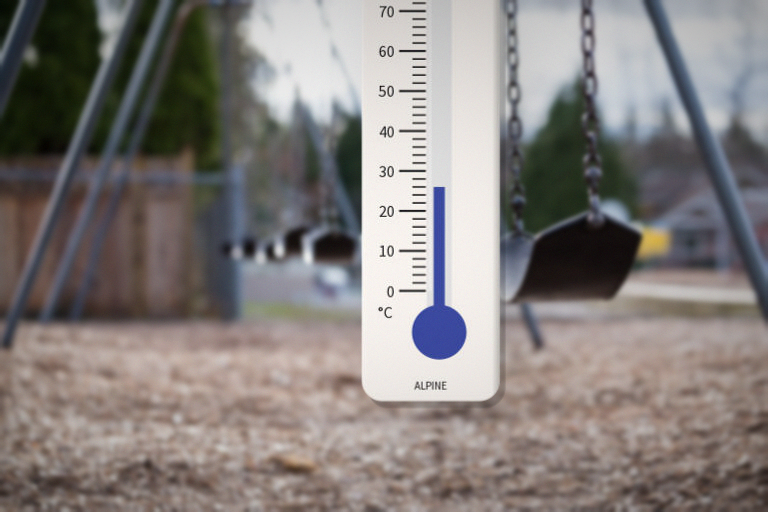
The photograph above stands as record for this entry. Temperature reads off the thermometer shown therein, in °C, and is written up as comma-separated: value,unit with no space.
26,°C
